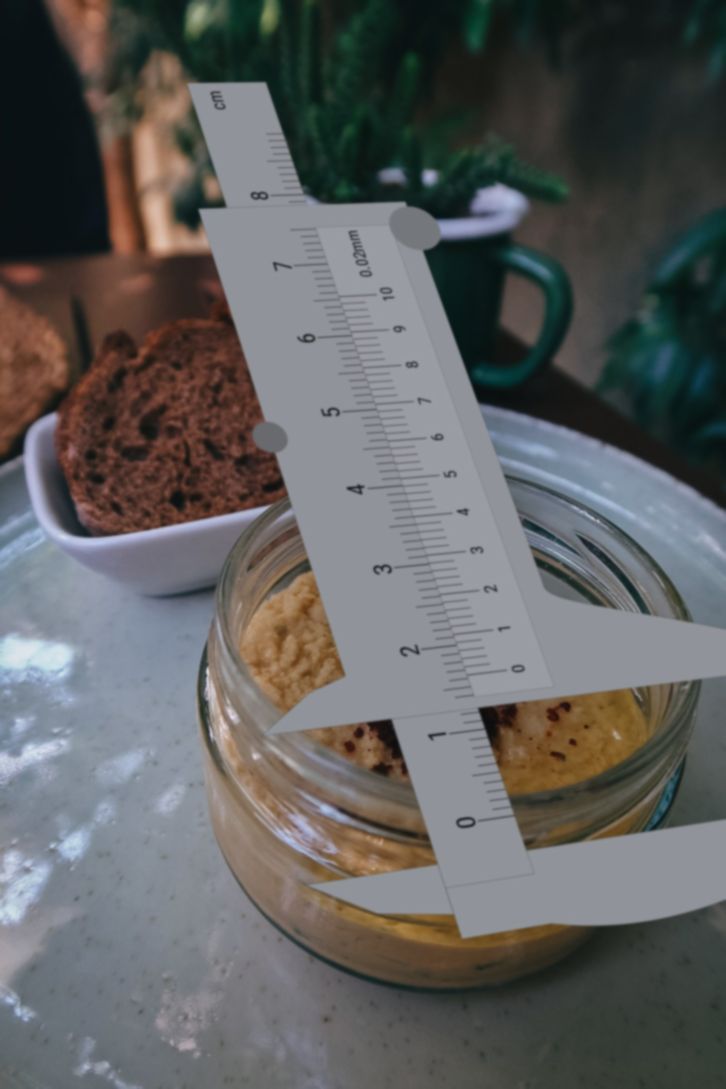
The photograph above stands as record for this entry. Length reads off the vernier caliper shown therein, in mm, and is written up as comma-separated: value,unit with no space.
16.4,mm
